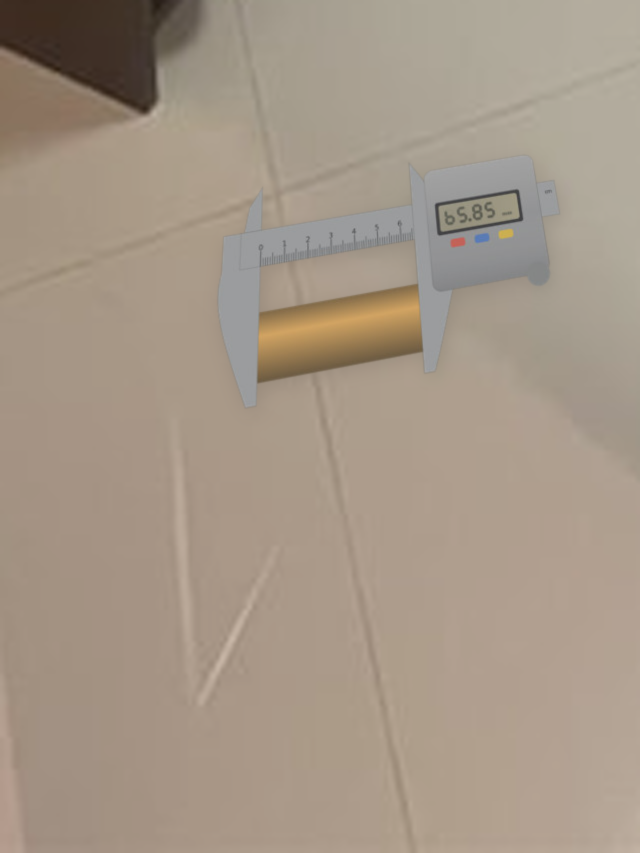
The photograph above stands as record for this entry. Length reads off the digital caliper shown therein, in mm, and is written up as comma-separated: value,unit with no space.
65.85,mm
